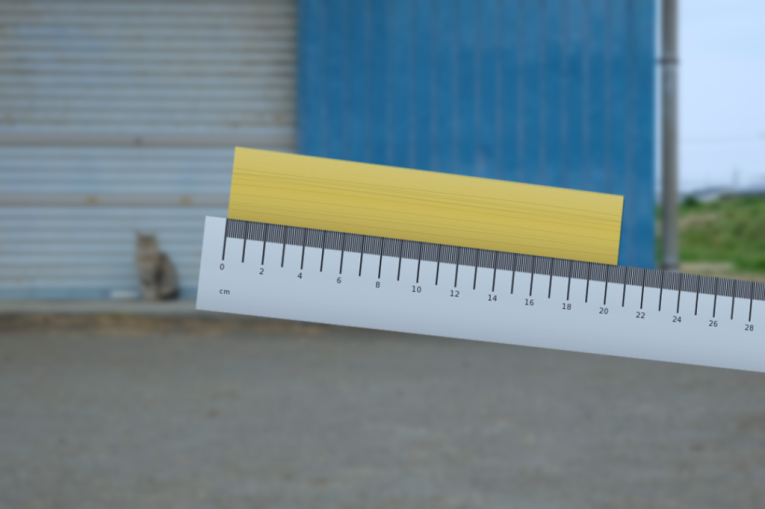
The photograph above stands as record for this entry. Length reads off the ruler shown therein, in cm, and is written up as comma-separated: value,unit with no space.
20.5,cm
